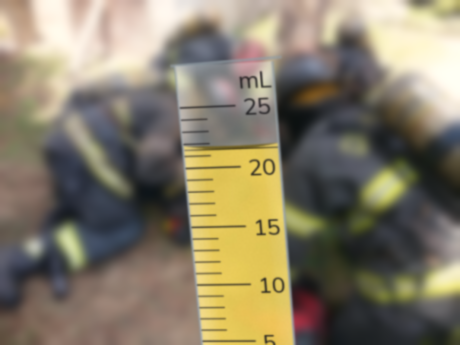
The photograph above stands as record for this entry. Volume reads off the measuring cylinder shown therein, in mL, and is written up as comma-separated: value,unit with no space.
21.5,mL
